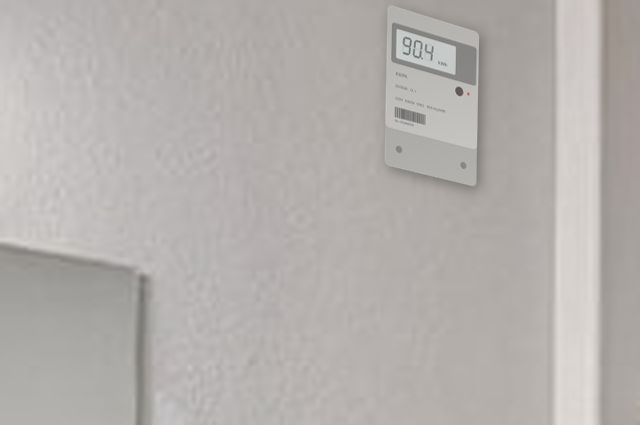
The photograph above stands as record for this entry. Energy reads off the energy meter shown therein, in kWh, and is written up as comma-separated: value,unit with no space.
90.4,kWh
